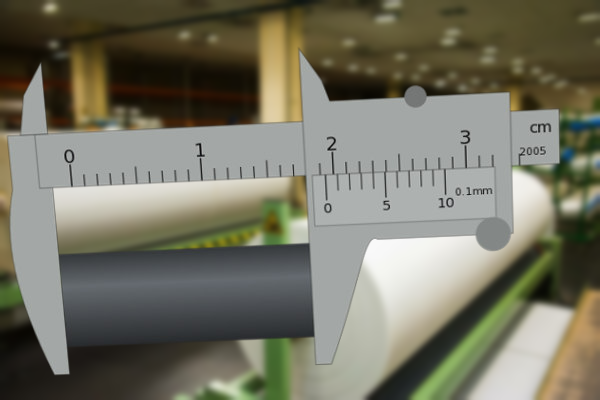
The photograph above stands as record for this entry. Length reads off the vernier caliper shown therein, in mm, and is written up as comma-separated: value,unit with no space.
19.4,mm
